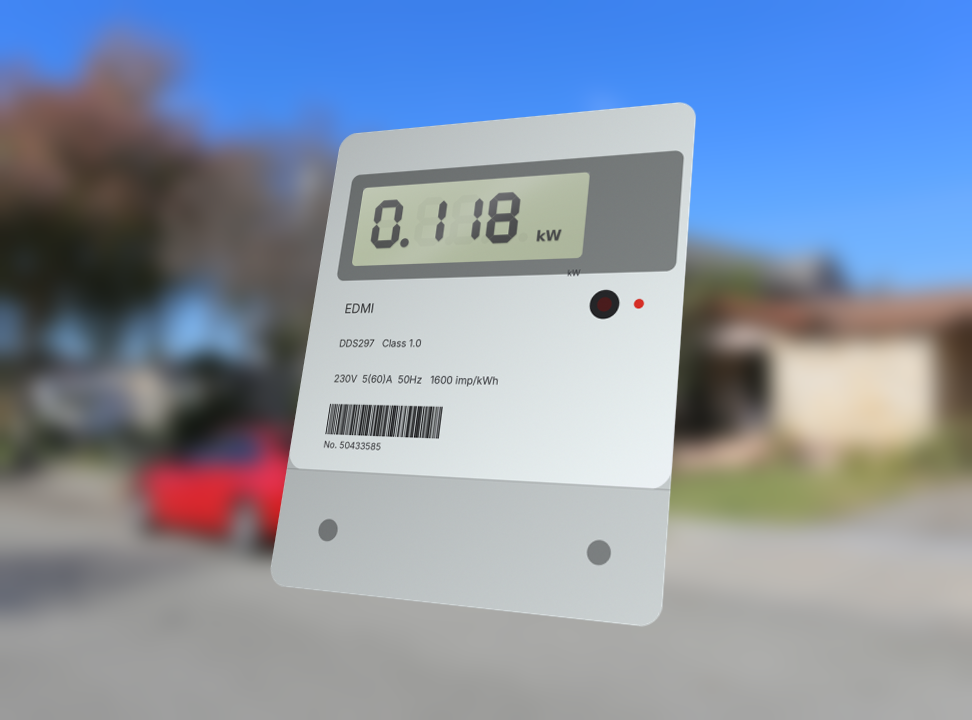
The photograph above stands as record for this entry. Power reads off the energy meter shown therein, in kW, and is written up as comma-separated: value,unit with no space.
0.118,kW
